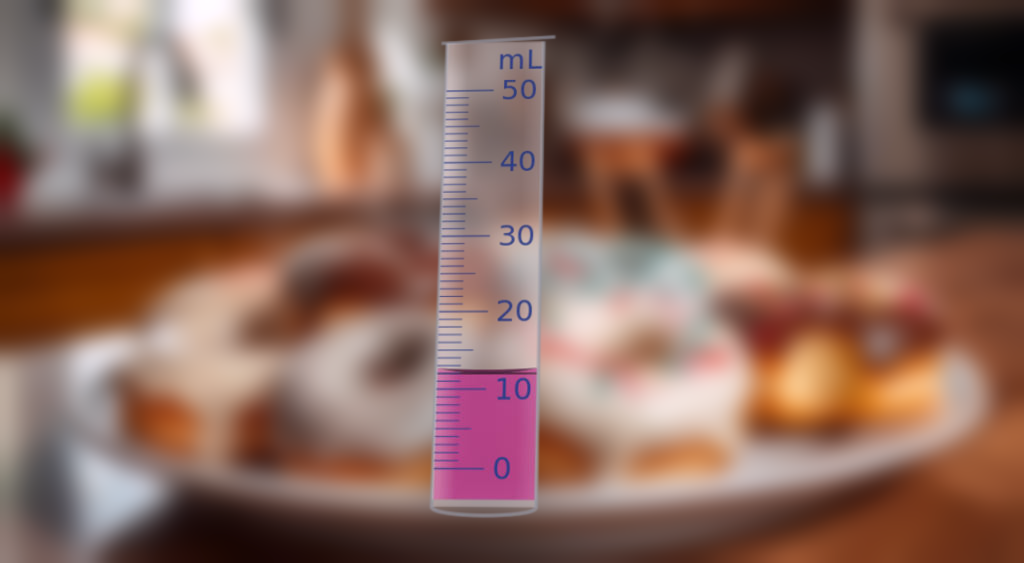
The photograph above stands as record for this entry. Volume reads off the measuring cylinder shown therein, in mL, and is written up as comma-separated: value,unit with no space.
12,mL
